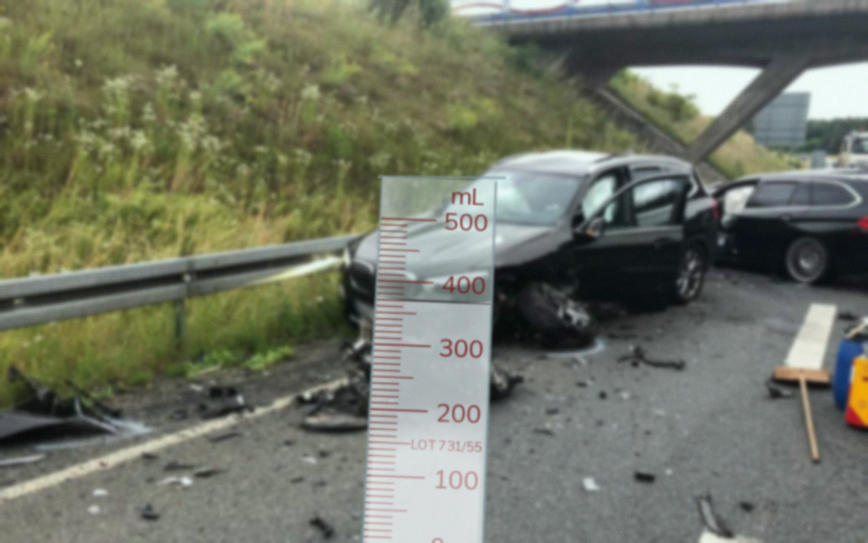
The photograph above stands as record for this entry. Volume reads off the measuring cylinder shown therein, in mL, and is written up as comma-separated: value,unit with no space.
370,mL
